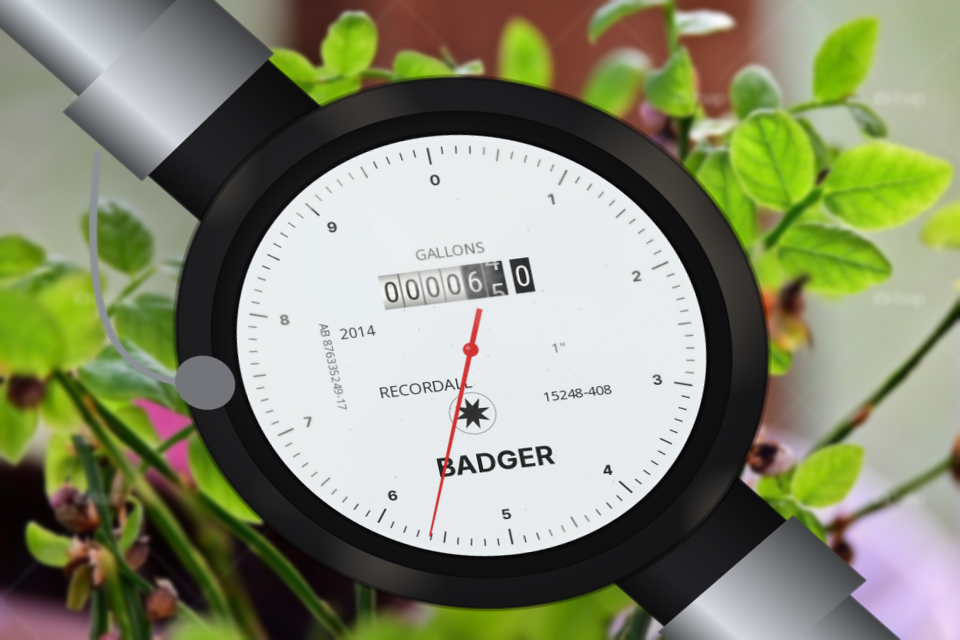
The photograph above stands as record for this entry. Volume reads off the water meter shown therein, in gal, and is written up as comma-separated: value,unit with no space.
645.6,gal
